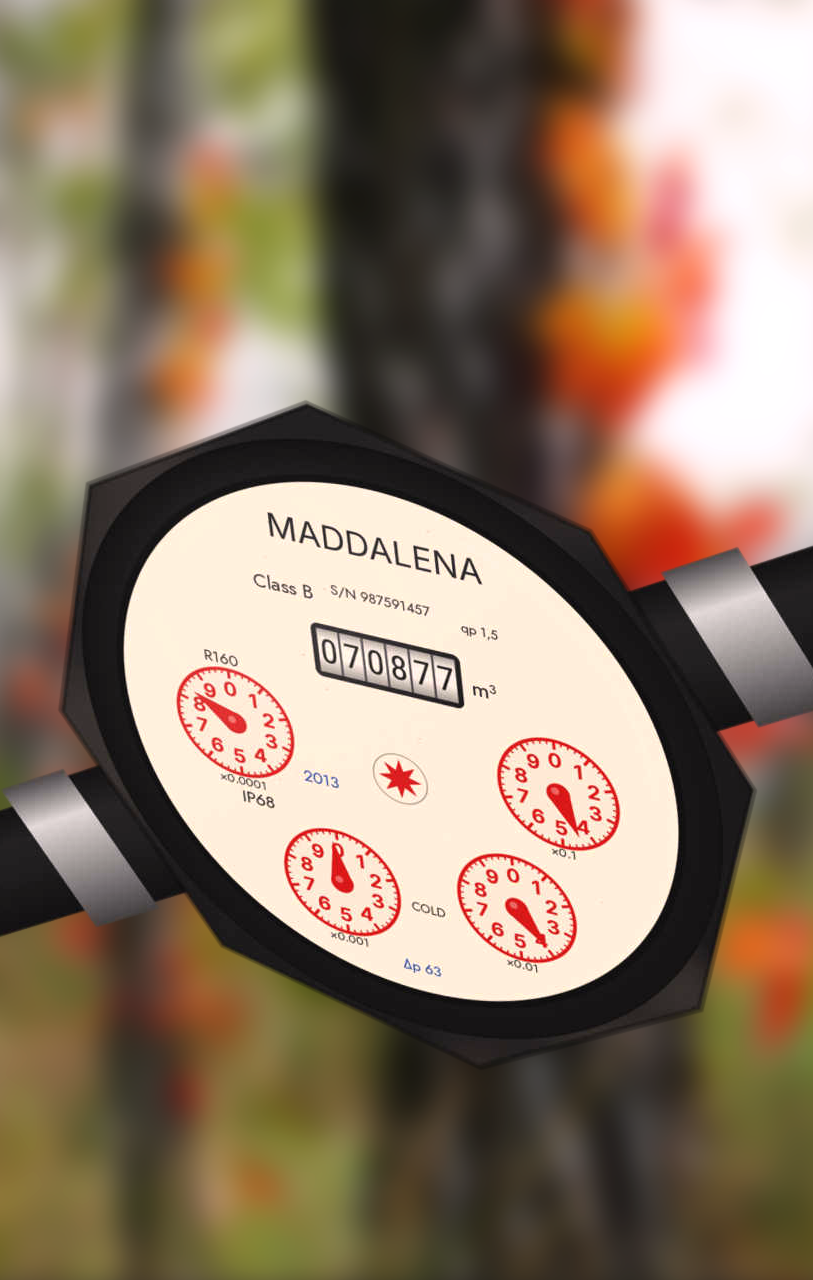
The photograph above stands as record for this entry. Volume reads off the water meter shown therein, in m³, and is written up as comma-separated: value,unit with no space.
70877.4398,m³
